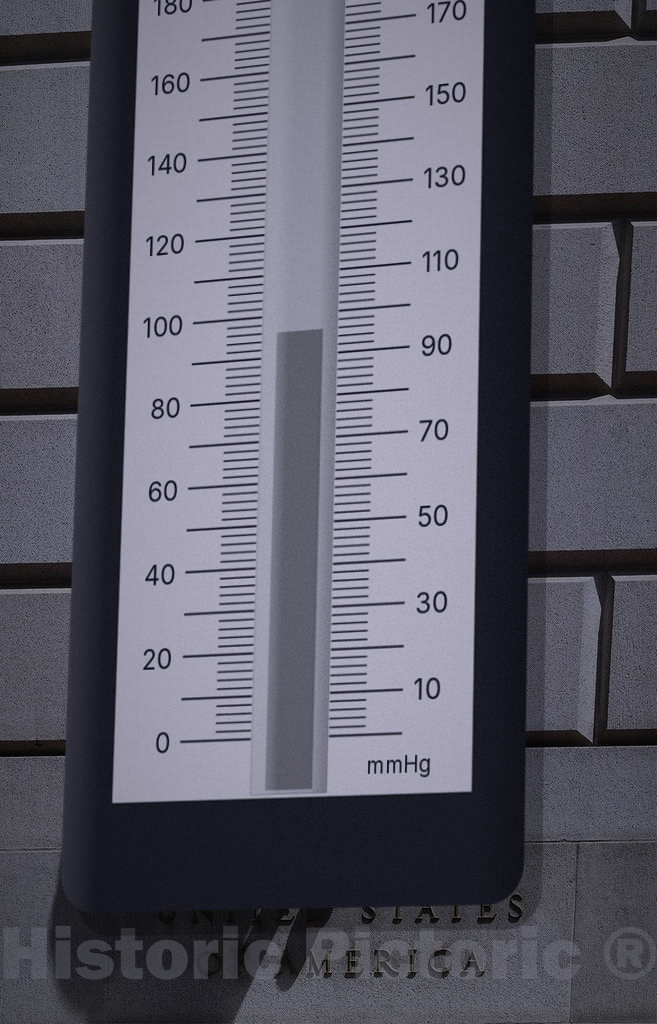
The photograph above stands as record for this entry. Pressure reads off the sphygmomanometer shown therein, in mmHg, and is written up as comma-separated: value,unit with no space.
96,mmHg
